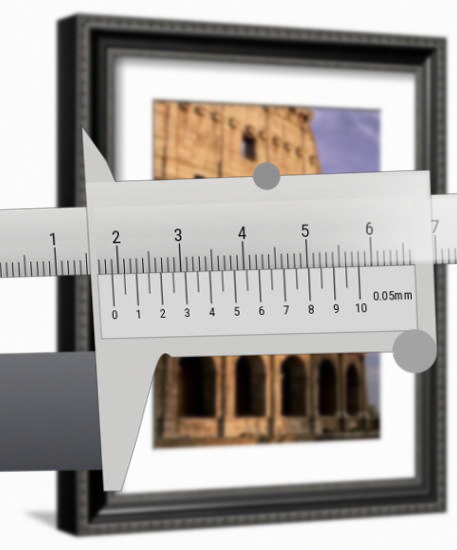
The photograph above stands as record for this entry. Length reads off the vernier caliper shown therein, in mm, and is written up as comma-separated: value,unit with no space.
19.0,mm
